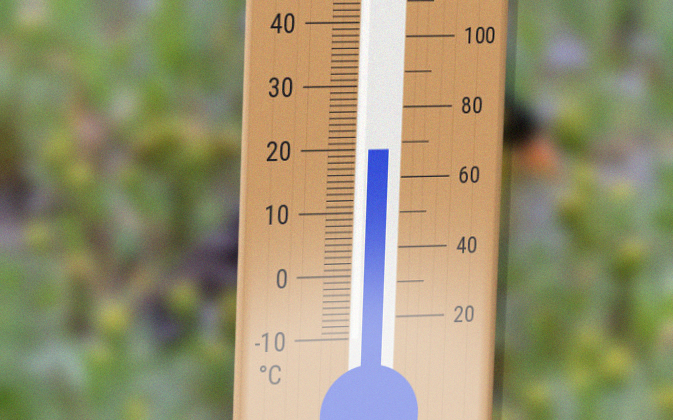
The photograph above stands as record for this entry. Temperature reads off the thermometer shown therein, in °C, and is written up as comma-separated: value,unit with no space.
20,°C
